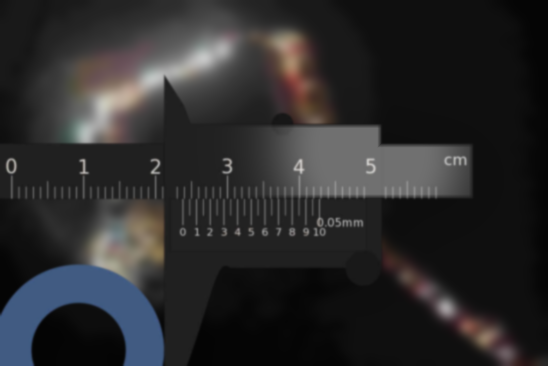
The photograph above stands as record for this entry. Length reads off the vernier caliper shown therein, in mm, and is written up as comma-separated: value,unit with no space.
23.8,mm
